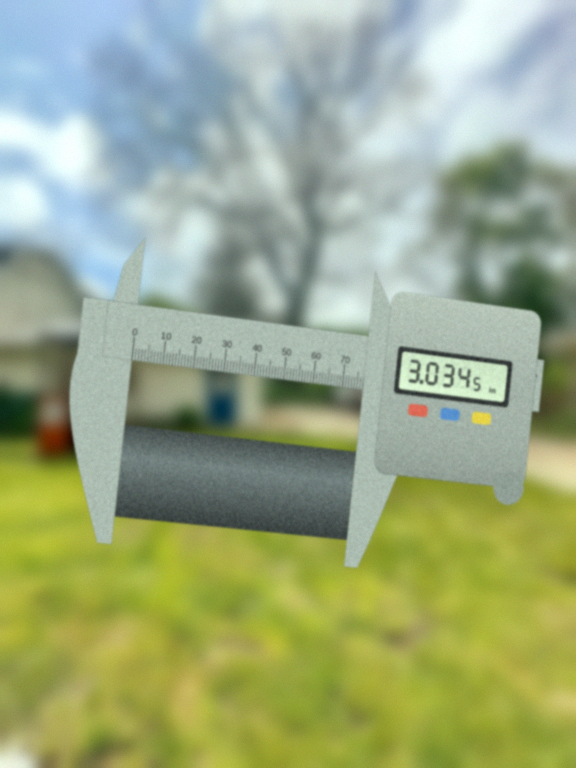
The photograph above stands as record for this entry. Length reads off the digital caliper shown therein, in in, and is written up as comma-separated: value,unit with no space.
3.0345,in
